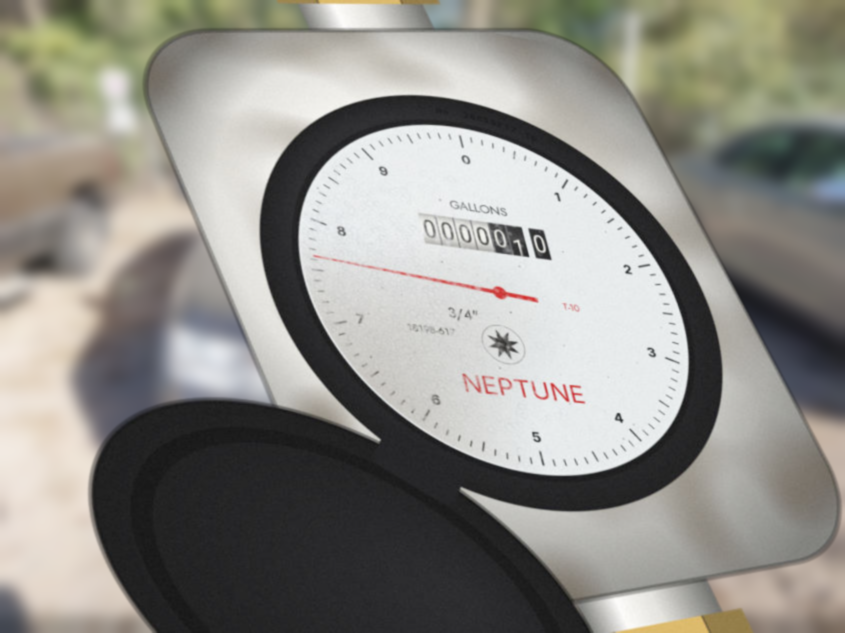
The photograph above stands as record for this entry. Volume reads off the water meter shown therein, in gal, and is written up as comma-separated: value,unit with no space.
7.6,gal
